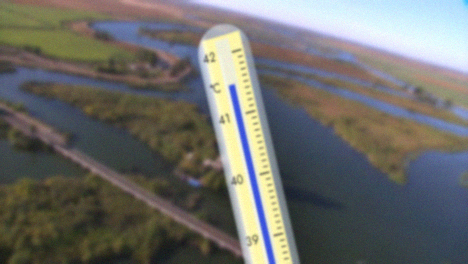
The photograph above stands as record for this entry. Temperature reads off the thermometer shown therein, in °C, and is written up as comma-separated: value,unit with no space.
41.5,°C
